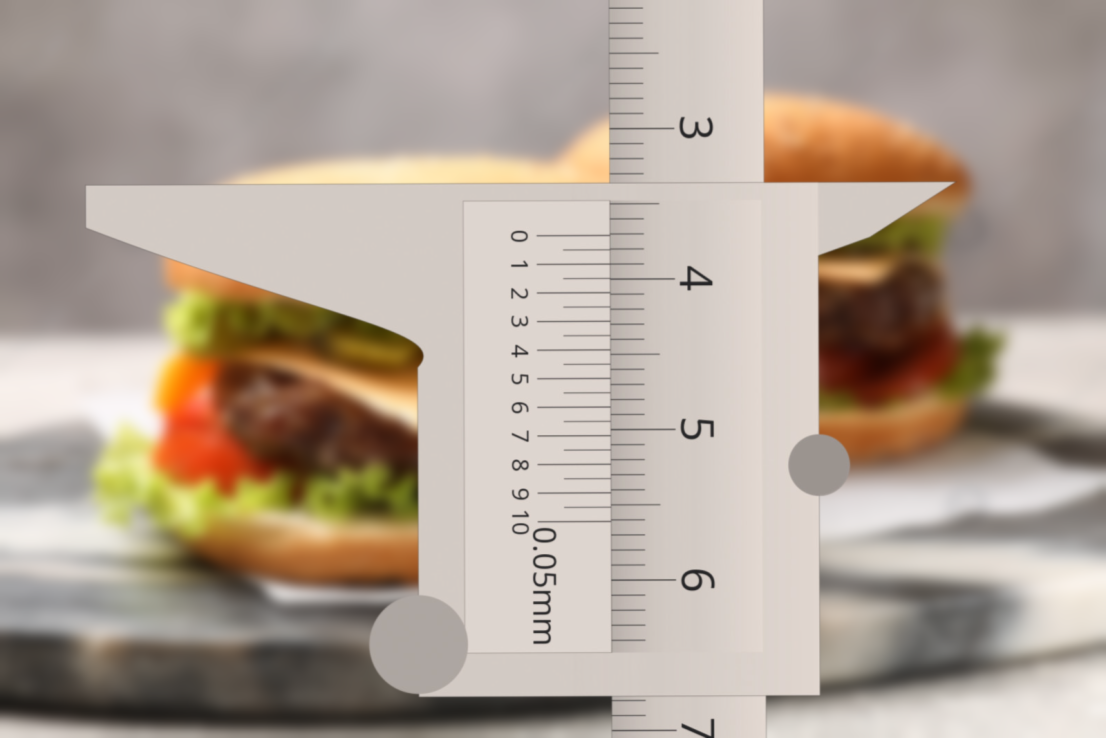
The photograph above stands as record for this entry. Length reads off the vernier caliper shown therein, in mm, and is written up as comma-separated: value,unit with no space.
37.1,mm
